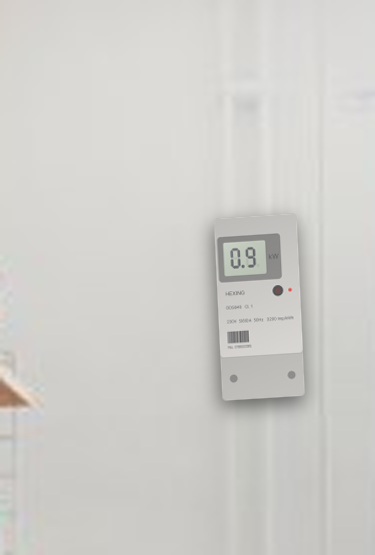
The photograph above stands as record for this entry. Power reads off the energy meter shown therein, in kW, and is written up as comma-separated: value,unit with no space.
0.9,kW
